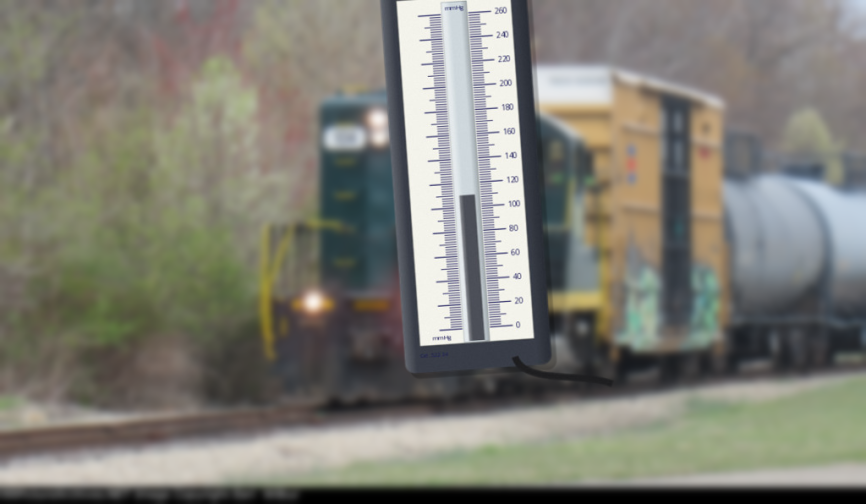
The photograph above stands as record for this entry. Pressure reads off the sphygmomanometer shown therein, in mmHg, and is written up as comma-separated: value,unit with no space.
110,mmHg
